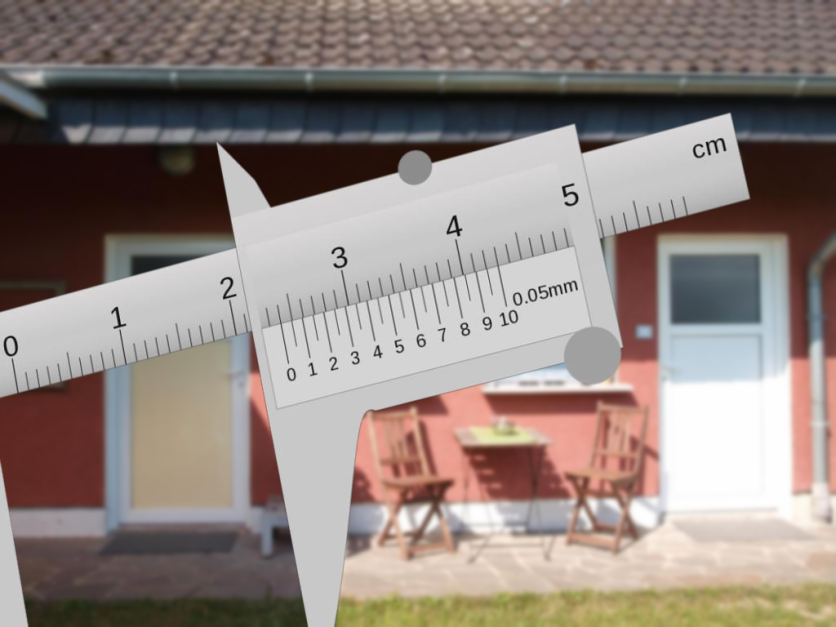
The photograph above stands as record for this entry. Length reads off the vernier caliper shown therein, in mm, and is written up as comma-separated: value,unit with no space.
24.0,mm
